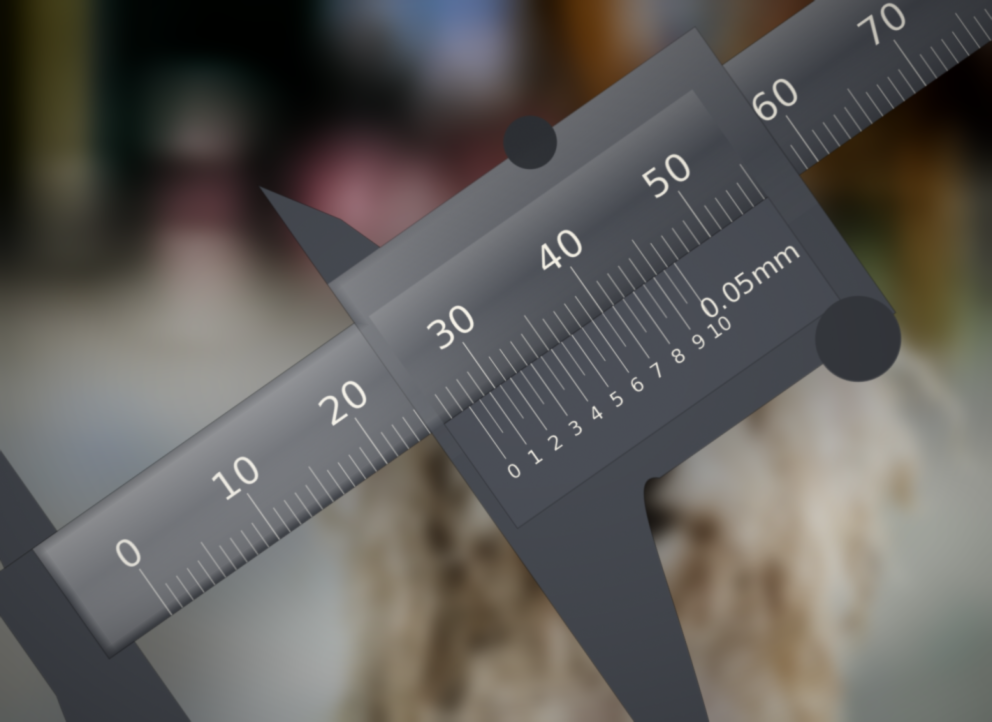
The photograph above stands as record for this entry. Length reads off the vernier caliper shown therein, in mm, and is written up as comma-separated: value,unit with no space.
27.6,mm
